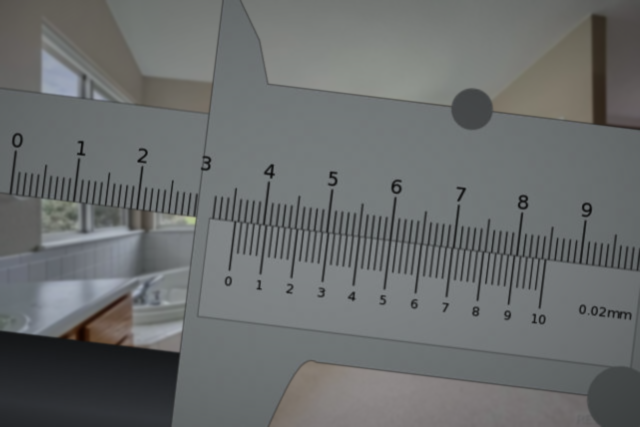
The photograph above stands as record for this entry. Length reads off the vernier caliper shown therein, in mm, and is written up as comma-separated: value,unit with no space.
35.5,mm
